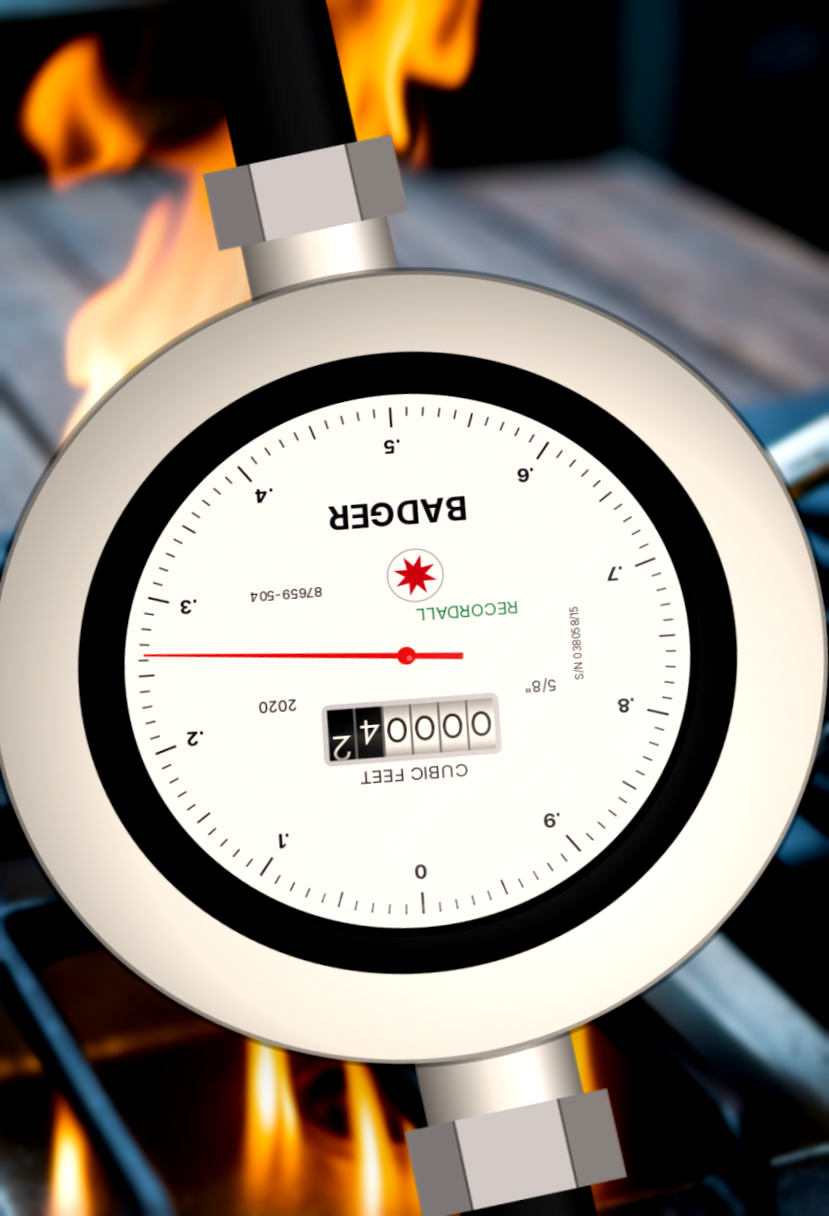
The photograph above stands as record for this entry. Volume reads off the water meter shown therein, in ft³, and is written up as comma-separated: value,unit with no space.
42.26,ft³
